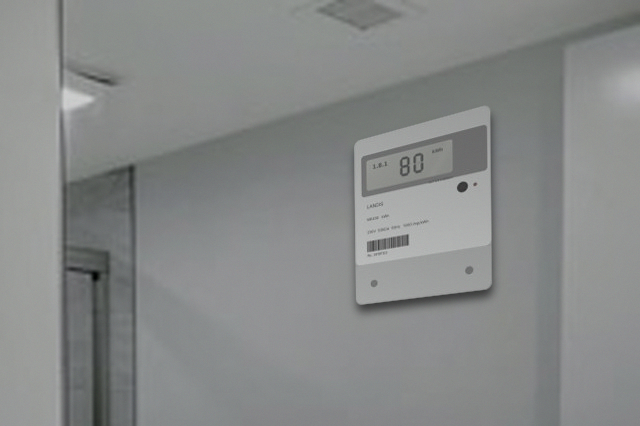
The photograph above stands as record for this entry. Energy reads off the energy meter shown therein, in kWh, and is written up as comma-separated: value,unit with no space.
80,kWh
